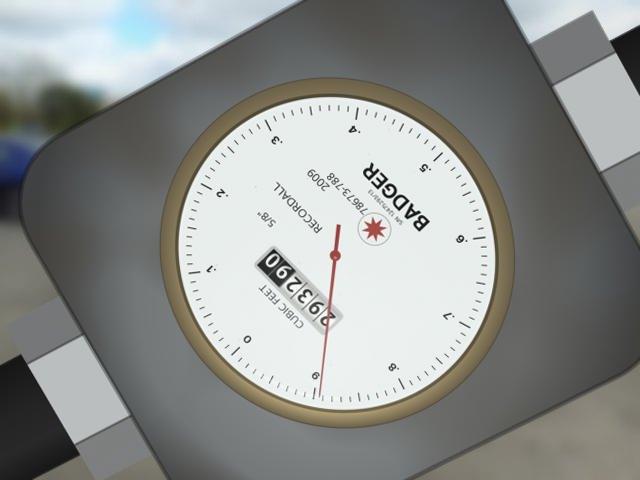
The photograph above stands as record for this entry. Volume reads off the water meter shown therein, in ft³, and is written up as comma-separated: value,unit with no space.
293289.89,ft³
